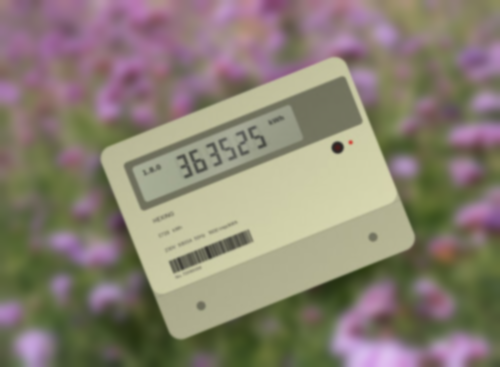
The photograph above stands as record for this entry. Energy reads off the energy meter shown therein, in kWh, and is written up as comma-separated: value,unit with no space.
363525,kWh
